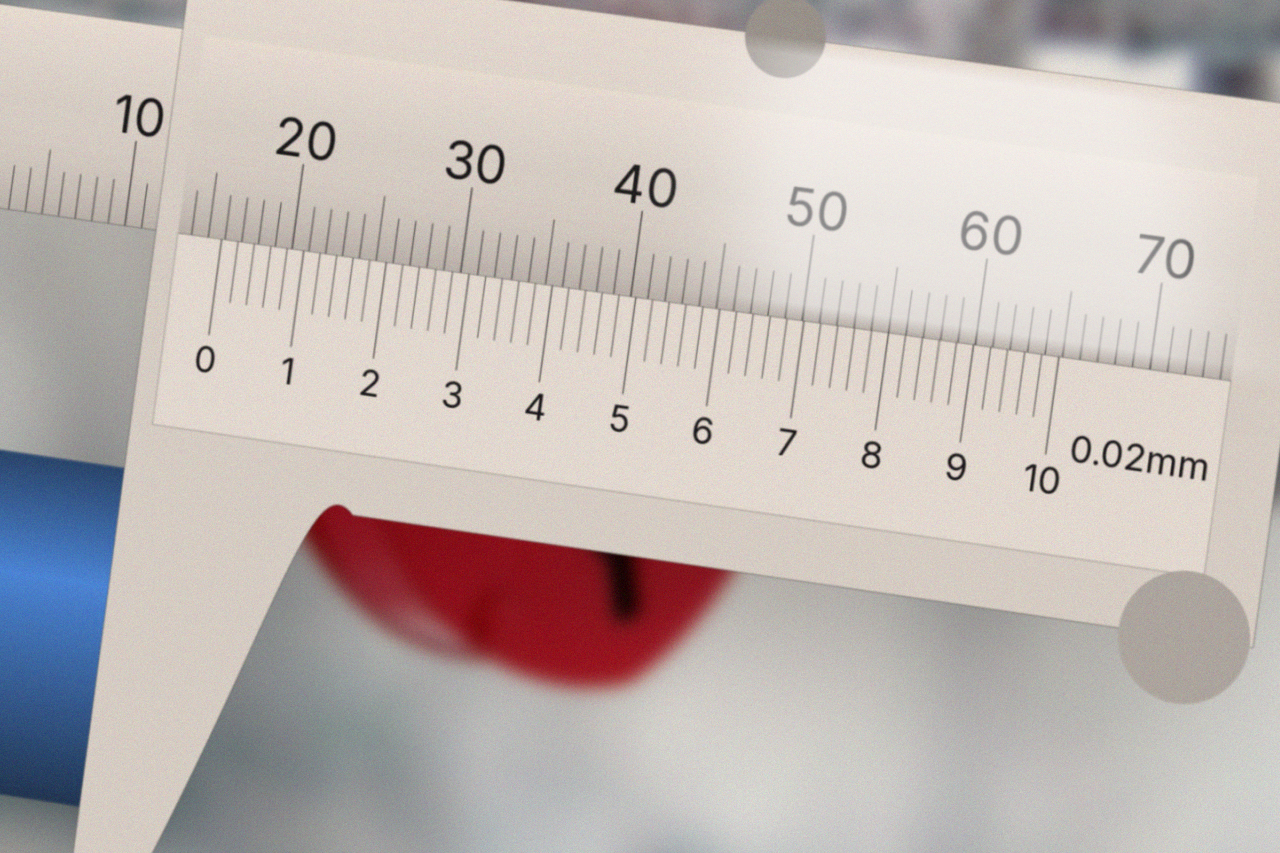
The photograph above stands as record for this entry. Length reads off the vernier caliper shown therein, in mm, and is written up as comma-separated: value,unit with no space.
15.8,mm
